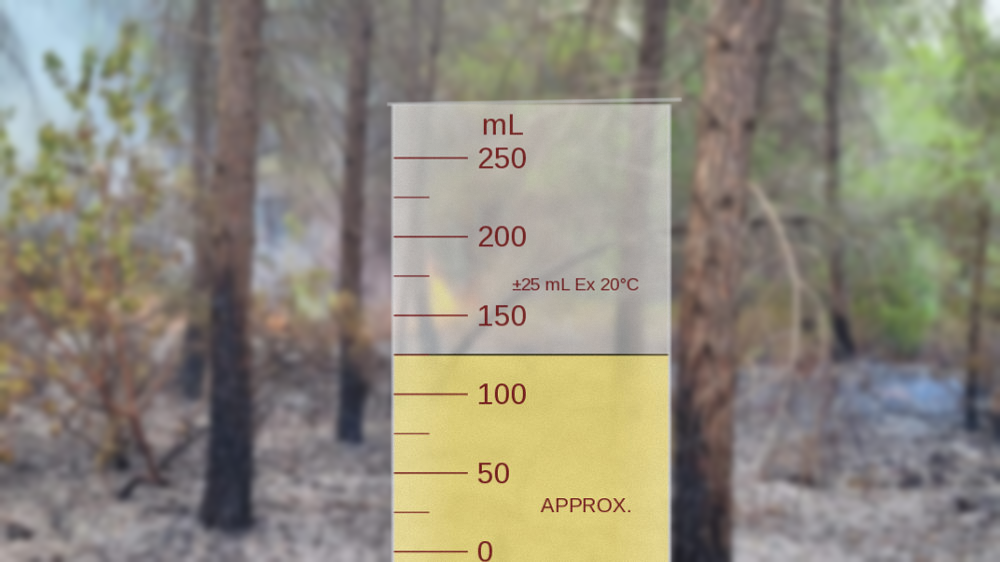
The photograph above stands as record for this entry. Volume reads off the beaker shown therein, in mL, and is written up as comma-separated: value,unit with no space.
125,mL
